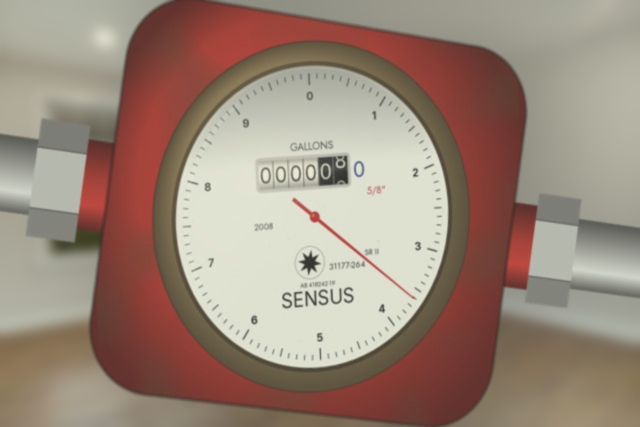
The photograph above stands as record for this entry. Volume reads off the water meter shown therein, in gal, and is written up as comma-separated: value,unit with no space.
83.6,gal
